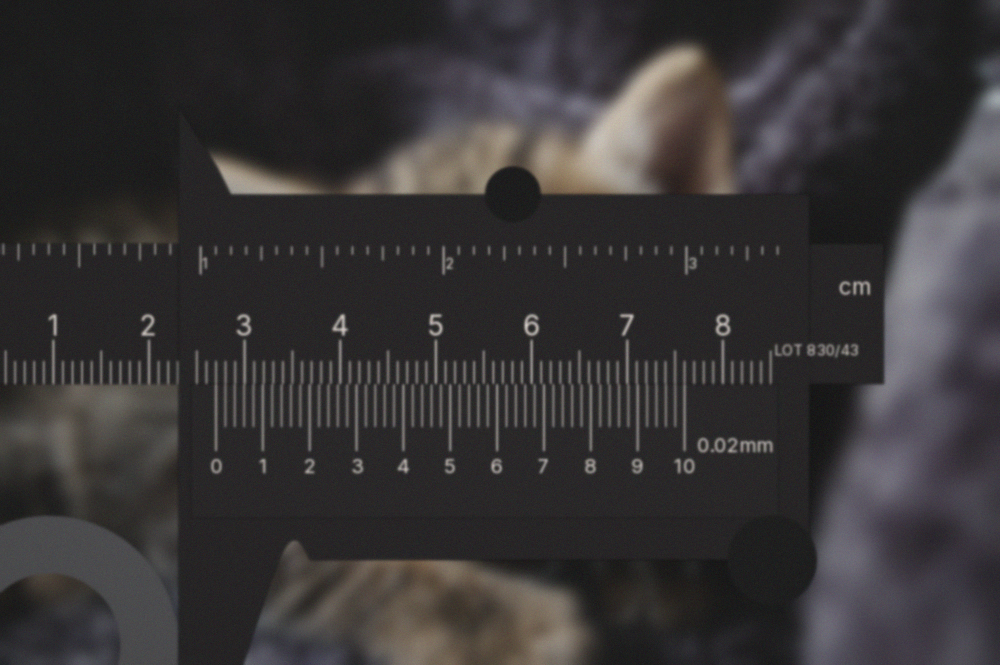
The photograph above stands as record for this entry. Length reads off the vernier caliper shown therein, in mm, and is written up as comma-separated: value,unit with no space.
27.0,mm
